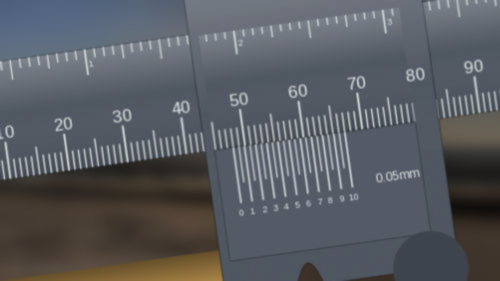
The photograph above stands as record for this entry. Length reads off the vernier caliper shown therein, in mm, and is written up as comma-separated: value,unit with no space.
48.0,mm
